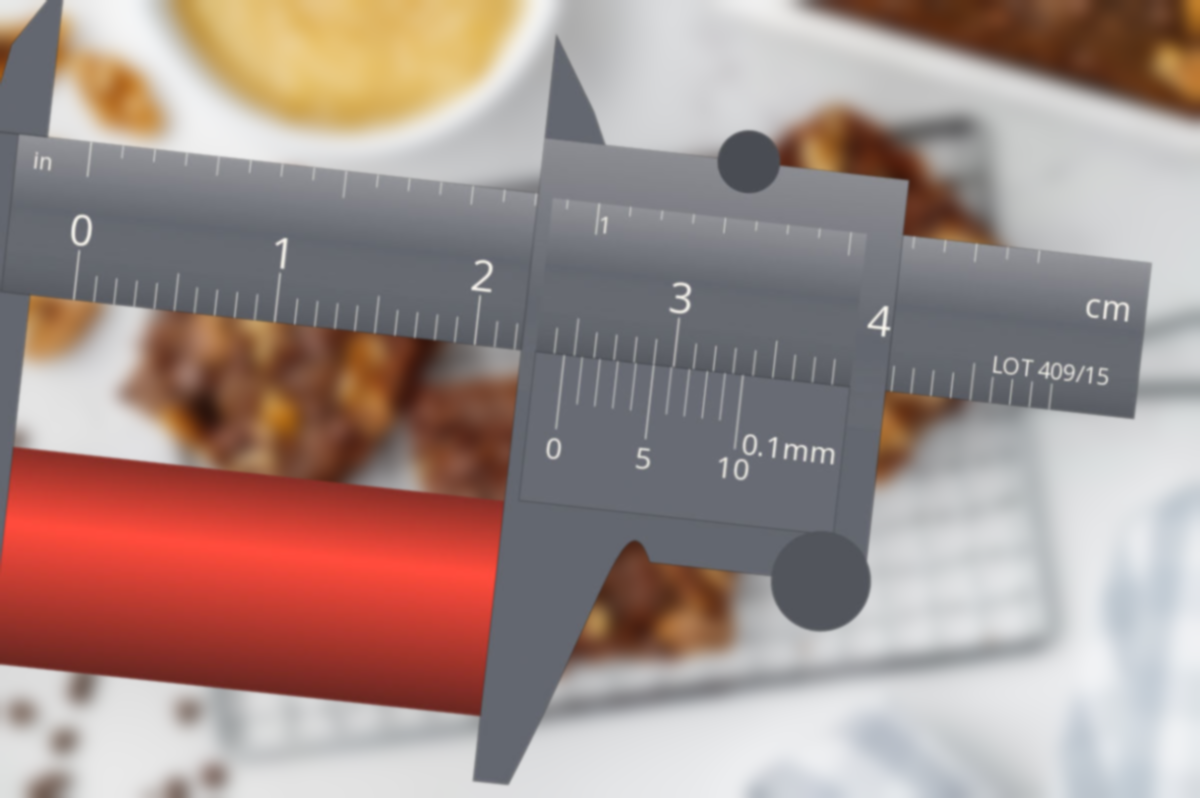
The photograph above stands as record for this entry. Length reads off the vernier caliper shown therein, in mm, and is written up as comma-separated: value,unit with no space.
24.5,mm
